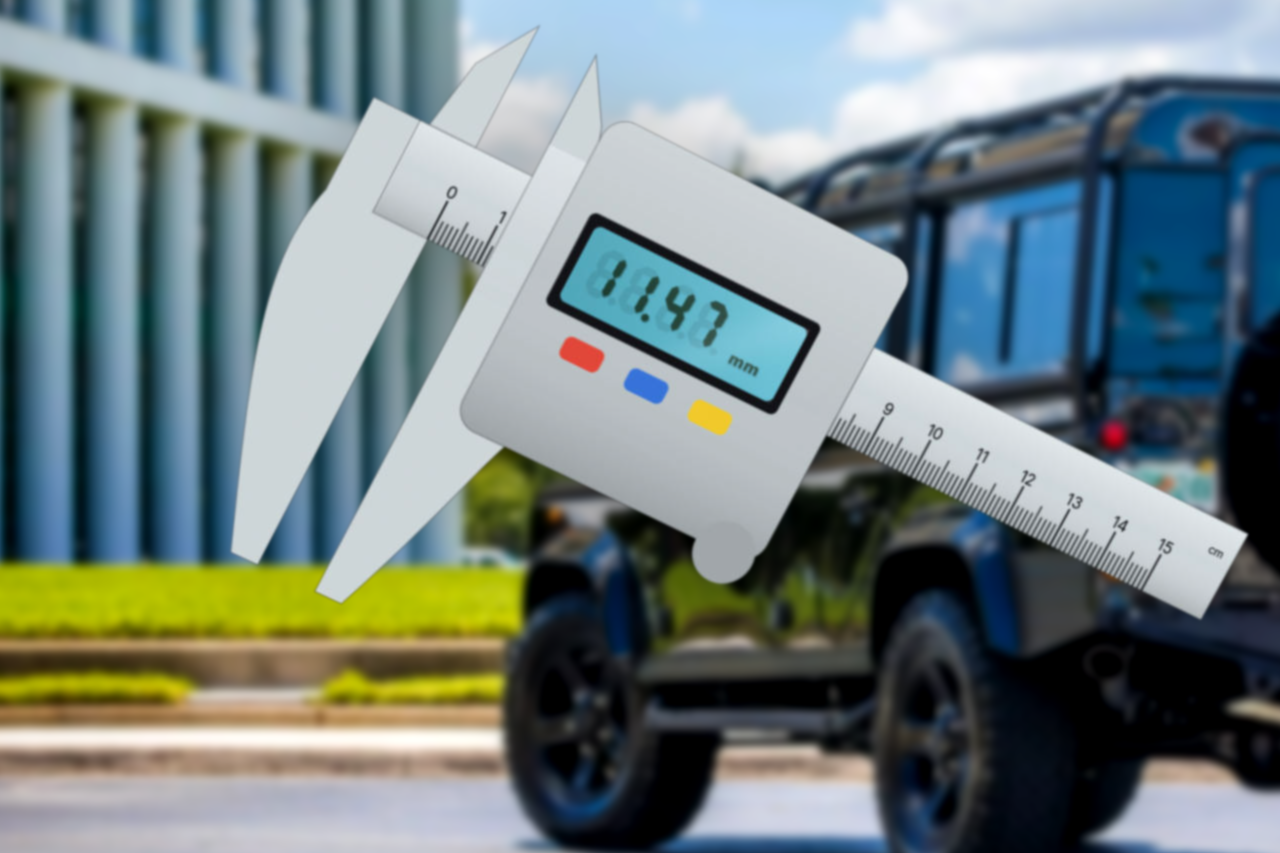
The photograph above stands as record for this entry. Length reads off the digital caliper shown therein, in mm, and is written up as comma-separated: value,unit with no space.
11.47,mm
